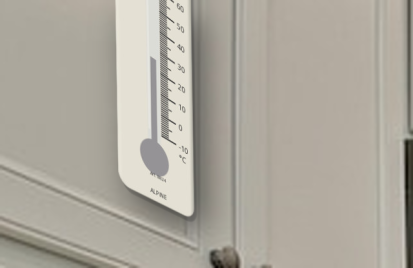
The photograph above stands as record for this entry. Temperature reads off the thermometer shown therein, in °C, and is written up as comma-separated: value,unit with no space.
25,°C
